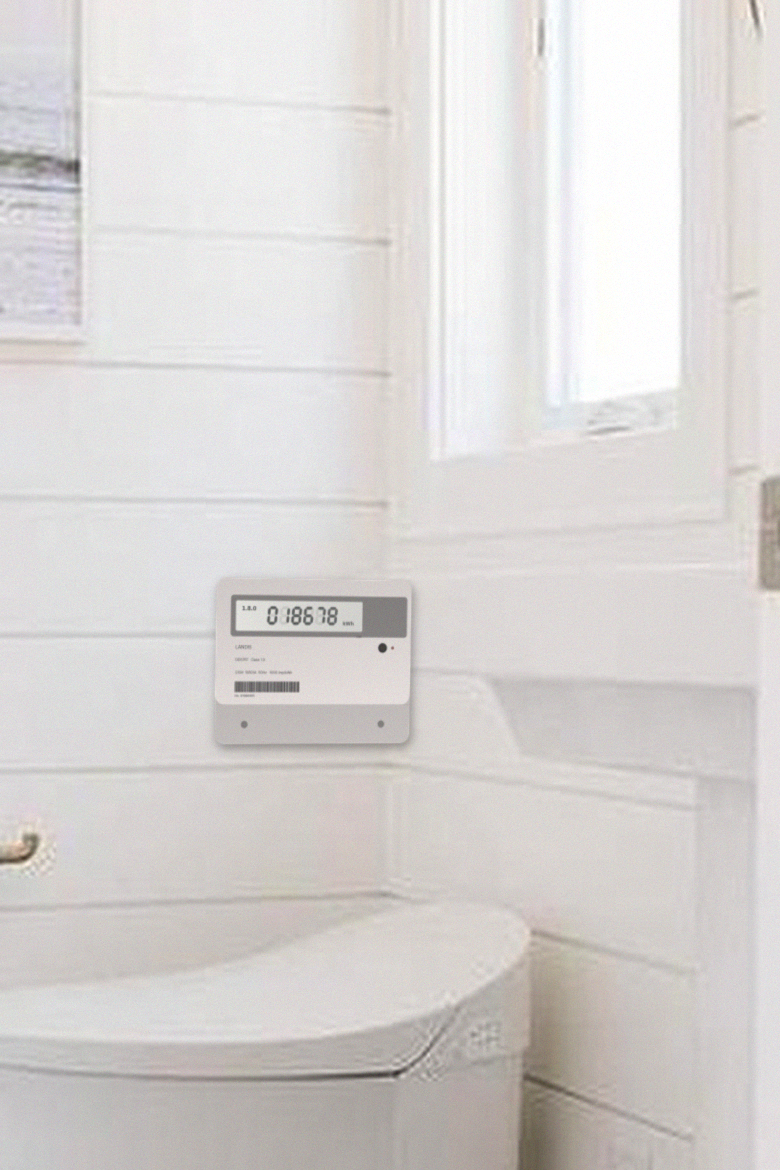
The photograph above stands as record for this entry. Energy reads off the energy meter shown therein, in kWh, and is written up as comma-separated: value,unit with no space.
18678,kWh
